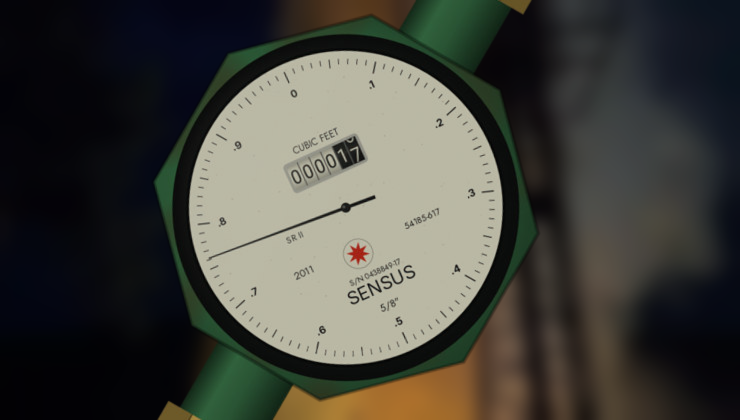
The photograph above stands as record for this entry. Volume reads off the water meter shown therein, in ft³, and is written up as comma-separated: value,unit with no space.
16.76,ft³
